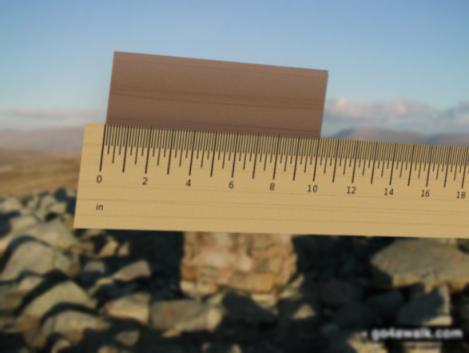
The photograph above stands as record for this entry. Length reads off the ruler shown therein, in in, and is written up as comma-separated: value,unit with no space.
10,in
